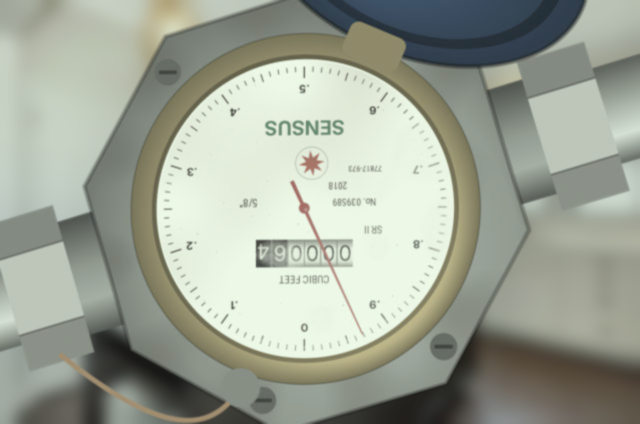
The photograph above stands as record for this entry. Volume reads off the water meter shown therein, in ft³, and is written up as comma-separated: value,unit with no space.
63.93,ft³
